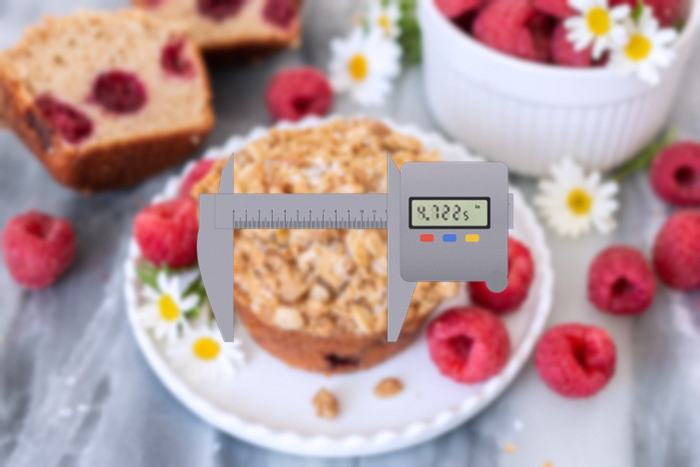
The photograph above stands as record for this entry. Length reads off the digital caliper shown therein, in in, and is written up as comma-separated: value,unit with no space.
4.7225,in
